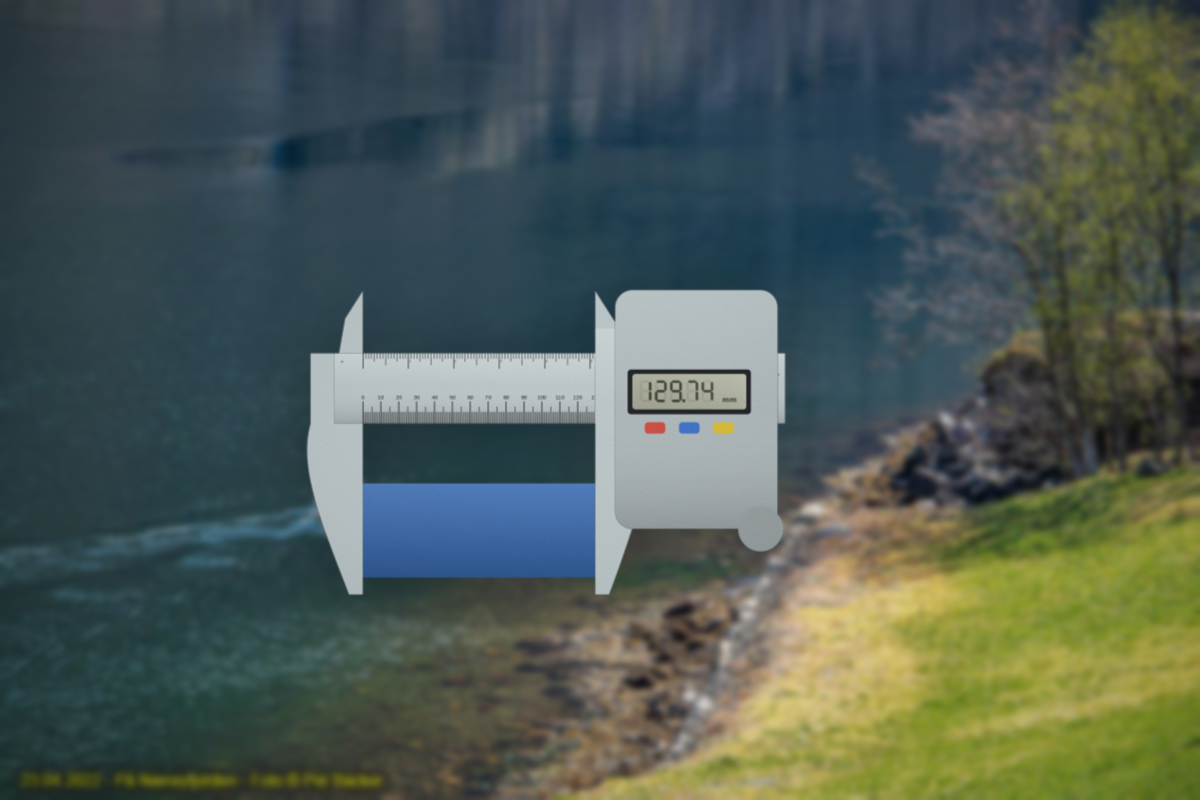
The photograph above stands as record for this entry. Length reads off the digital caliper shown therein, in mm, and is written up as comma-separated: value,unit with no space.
129.74,mm
